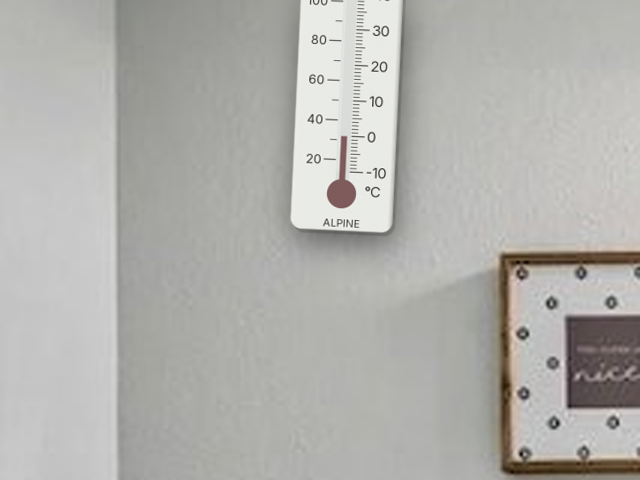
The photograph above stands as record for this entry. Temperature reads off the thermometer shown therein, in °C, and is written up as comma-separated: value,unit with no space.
0,°C
